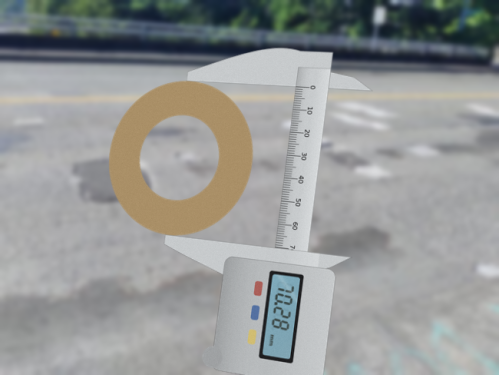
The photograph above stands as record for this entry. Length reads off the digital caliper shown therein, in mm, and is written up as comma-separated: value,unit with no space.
70.28,mm
